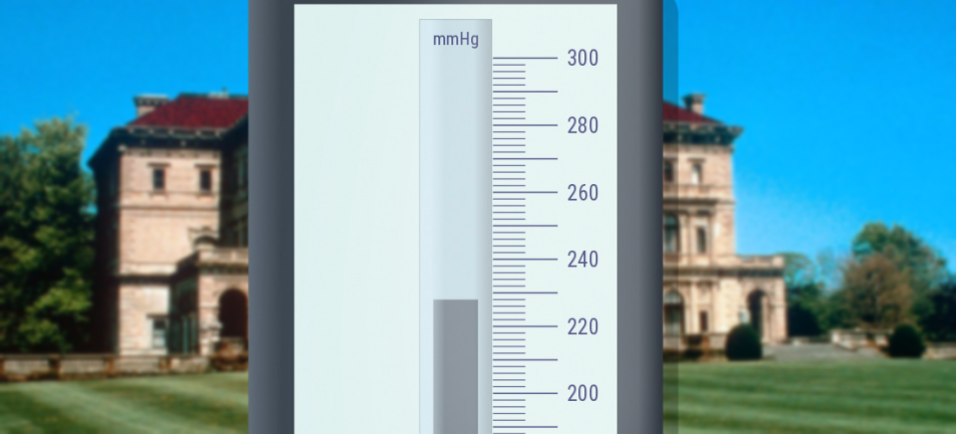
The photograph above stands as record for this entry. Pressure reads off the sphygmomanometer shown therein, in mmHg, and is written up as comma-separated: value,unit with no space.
228,mmHg
